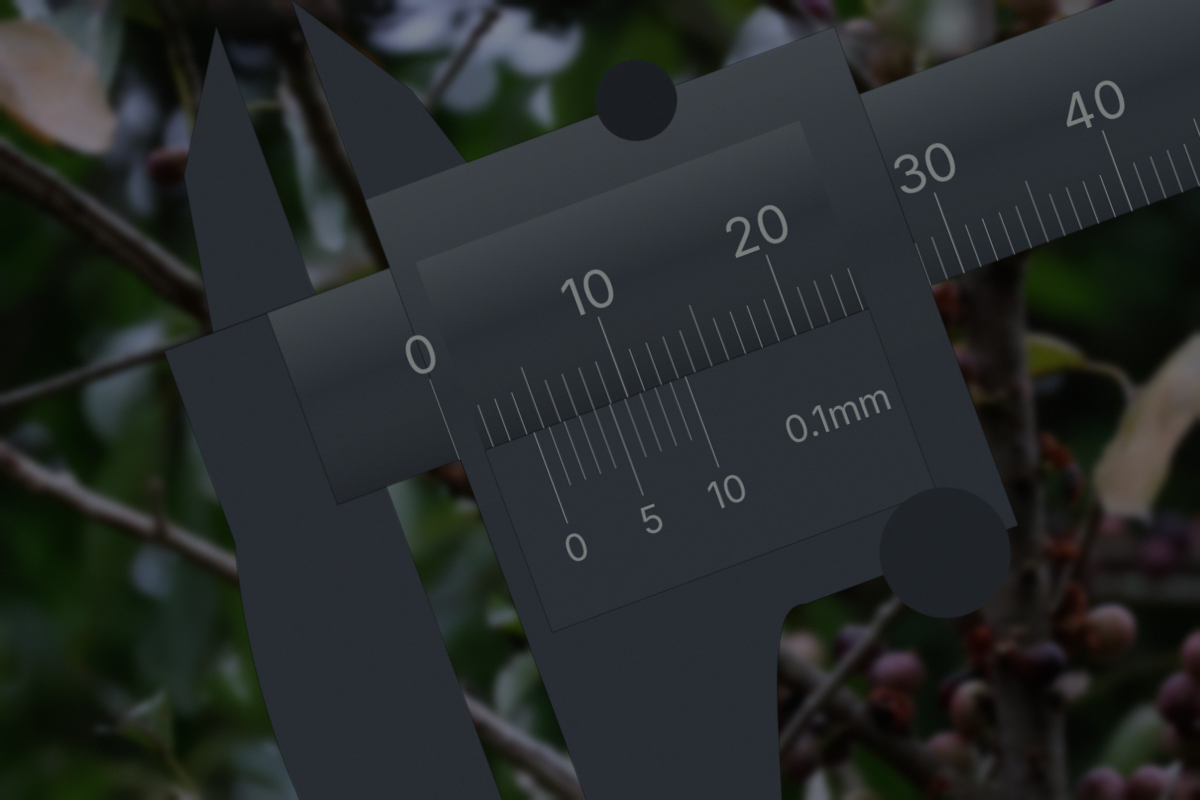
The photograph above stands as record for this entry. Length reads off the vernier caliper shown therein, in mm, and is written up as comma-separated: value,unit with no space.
4.4,mm
